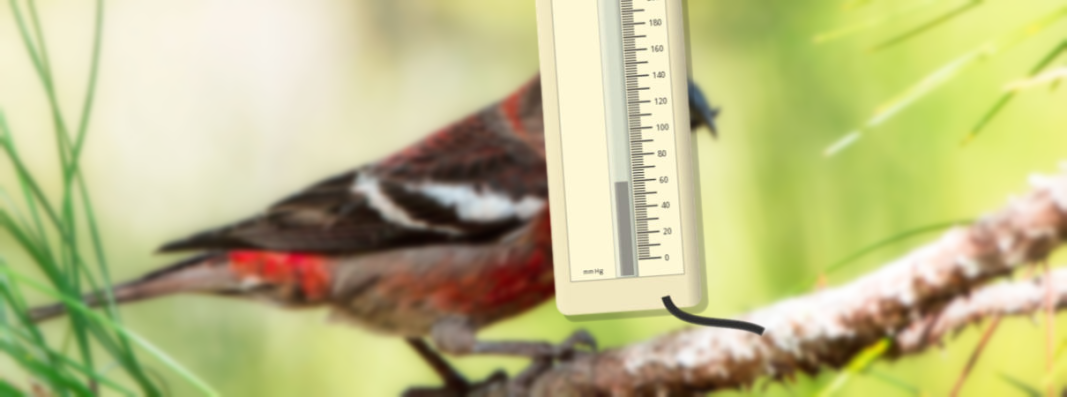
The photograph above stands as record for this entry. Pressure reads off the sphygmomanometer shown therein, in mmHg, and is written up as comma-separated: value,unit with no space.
60,mmHg
